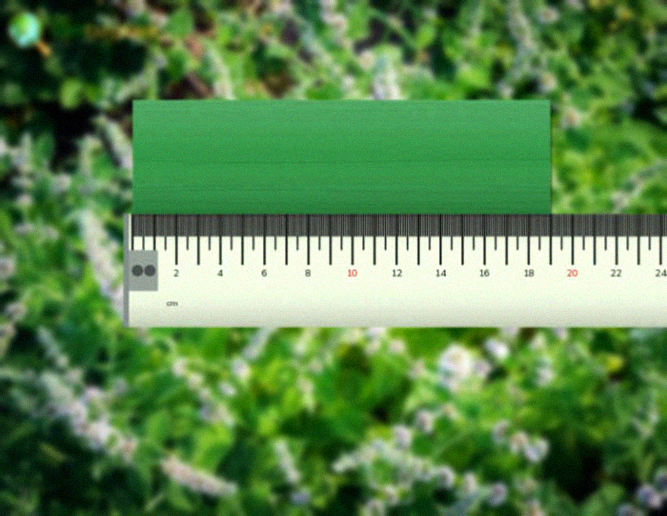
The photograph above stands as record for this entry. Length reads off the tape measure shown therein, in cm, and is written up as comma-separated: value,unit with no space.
19,cm
